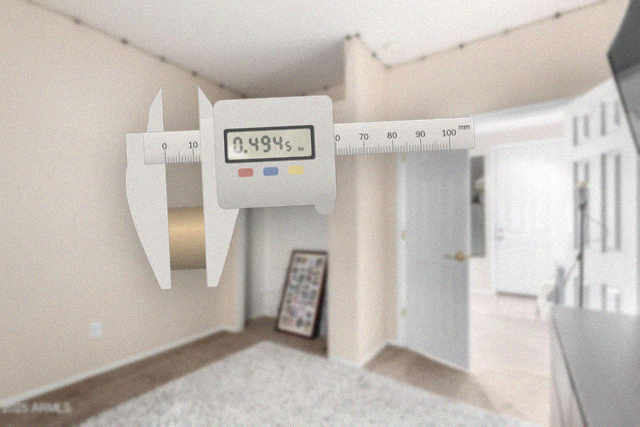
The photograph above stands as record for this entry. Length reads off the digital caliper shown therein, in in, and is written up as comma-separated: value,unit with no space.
0.4945,in
